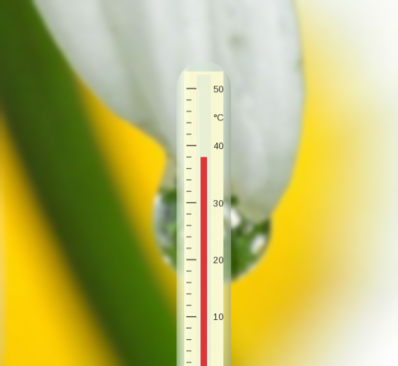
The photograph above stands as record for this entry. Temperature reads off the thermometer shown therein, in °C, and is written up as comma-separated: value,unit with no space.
38,°C
